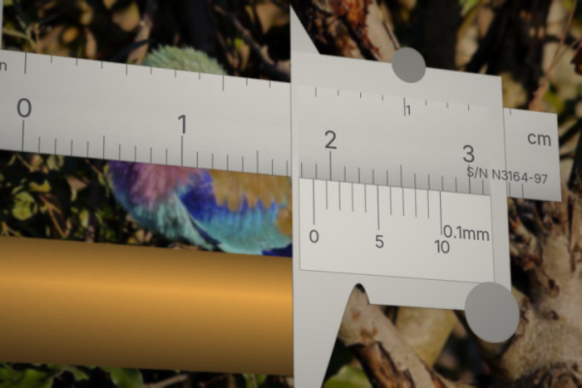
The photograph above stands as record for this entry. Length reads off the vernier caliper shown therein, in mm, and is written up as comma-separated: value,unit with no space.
18.8,mm
